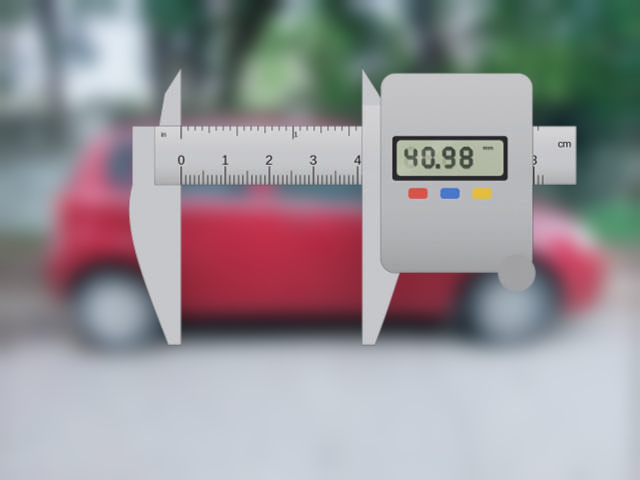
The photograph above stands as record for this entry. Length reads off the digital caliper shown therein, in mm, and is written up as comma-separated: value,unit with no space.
40.98,mm
